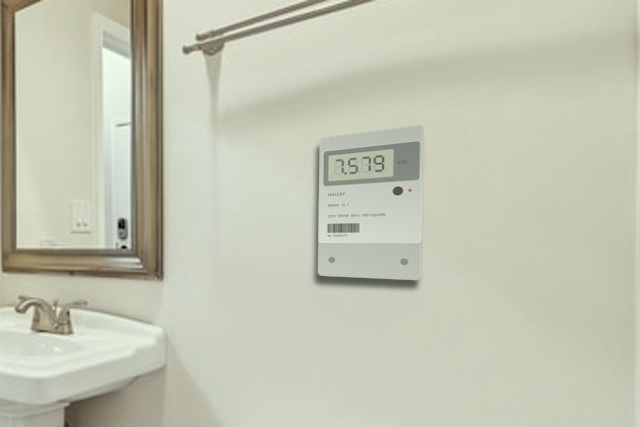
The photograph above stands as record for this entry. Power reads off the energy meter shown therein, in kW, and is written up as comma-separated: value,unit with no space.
7.579,kW
